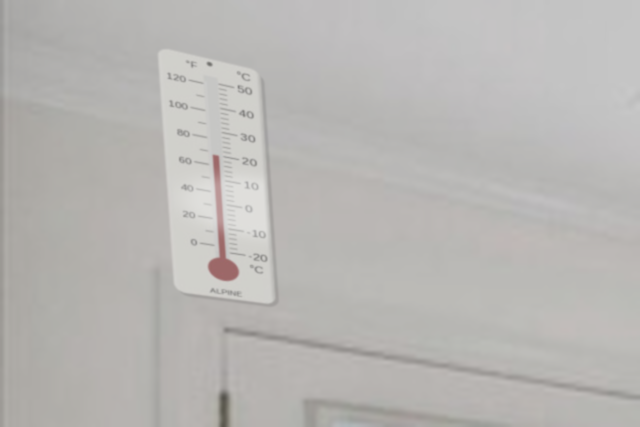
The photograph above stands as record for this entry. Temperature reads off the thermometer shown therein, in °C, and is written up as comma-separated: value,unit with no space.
20,°C
